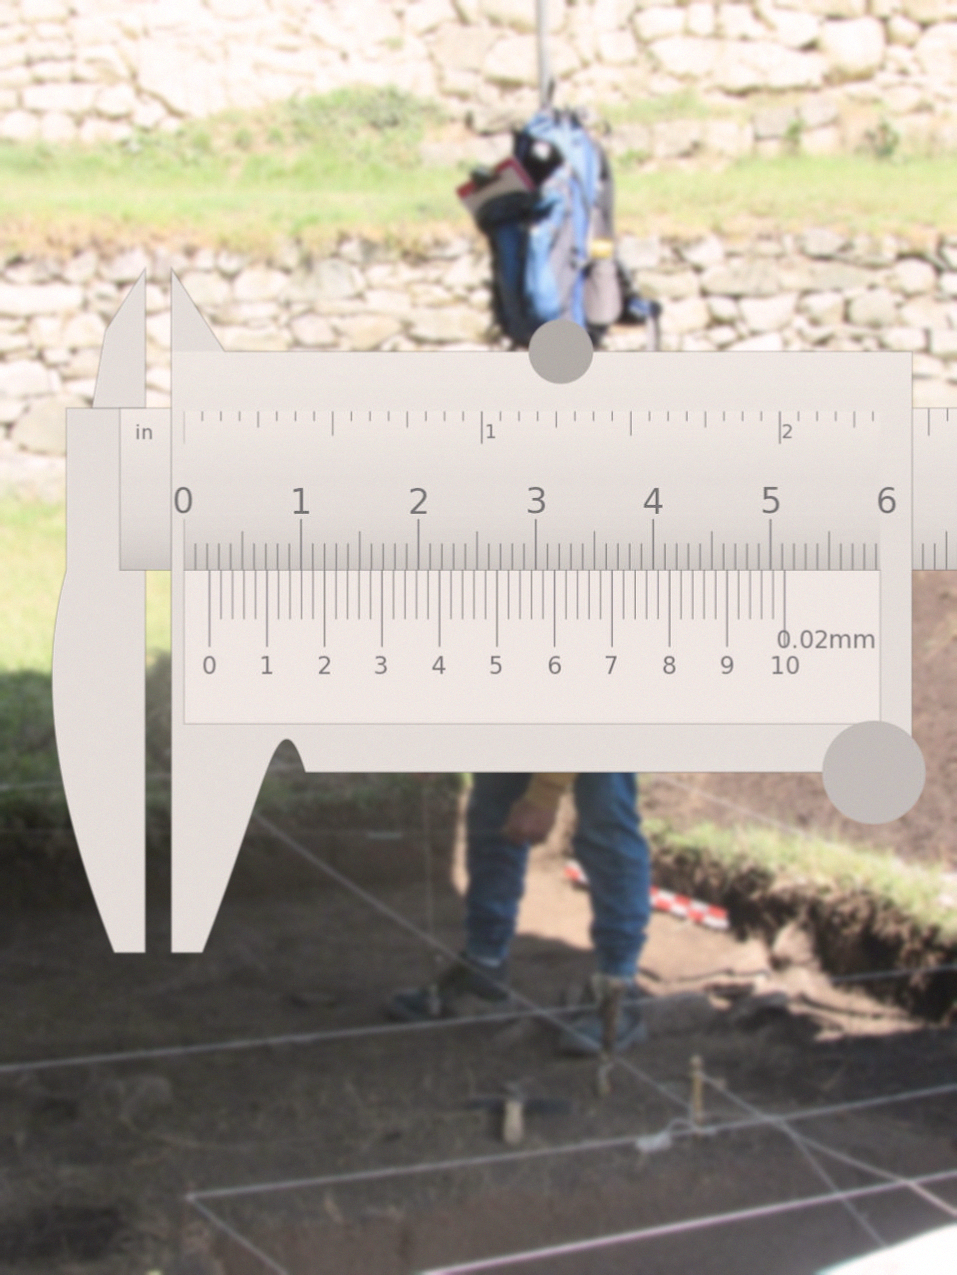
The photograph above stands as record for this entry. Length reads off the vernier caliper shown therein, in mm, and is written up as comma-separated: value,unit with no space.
2.2,mm
